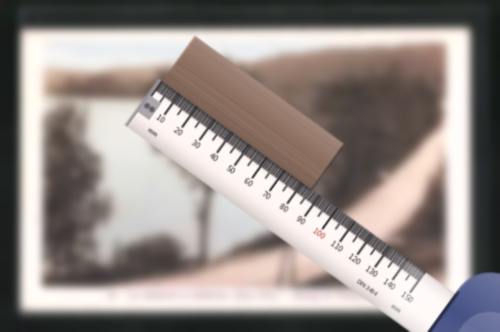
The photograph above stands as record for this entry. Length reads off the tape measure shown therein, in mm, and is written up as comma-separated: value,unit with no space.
85,mm
